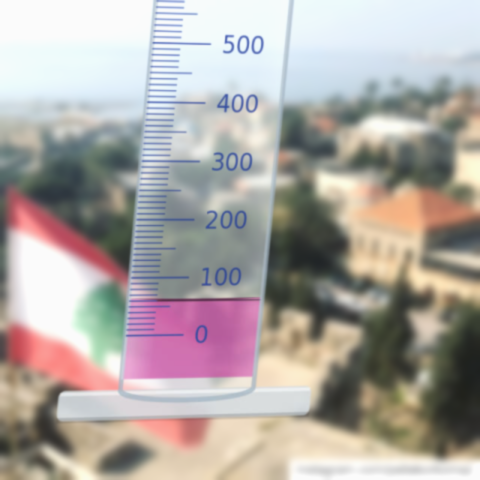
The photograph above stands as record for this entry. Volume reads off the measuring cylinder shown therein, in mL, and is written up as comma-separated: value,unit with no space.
60,mL
